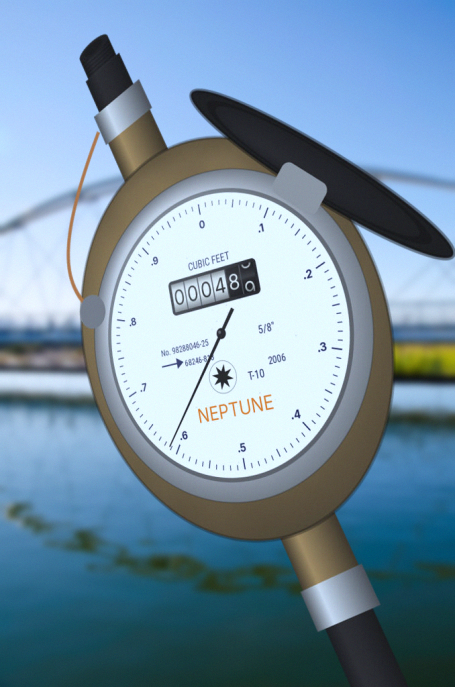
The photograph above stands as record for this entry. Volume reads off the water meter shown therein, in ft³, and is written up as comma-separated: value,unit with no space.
488.61,ft³
